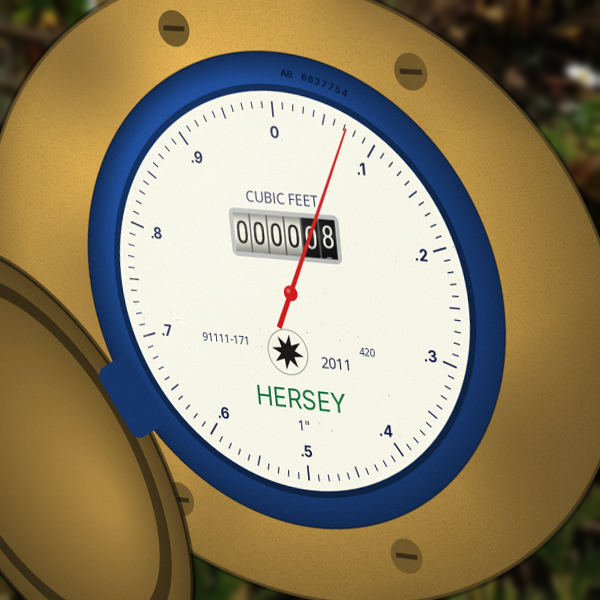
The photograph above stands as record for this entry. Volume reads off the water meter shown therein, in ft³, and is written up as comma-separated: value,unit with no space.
8.07,ft³
